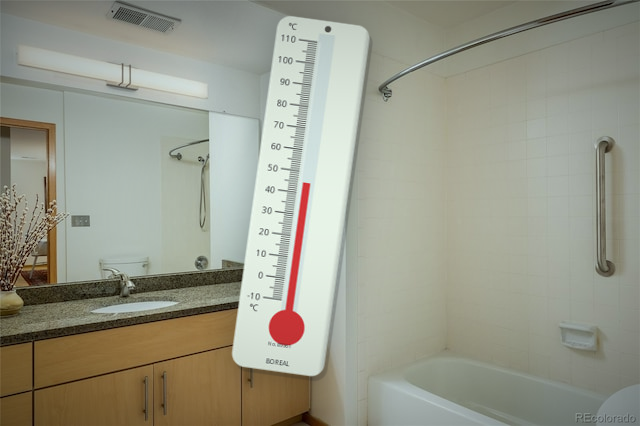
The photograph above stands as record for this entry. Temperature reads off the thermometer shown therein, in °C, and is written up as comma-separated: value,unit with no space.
45,°C
